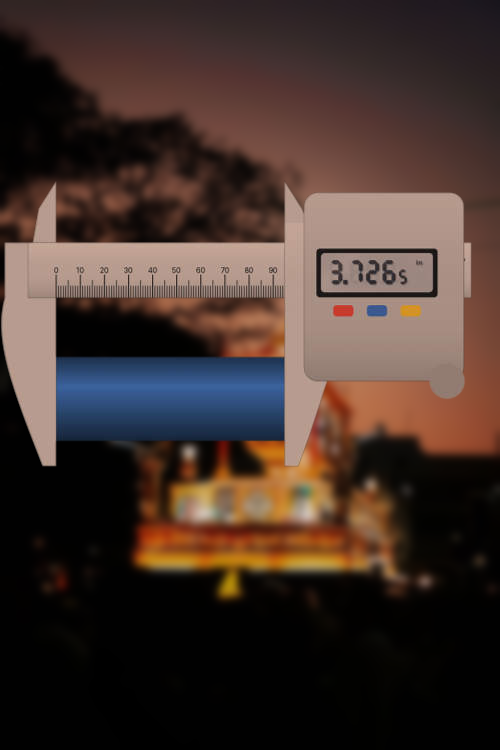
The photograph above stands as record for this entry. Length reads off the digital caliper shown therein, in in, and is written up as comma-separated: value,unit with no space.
3.7265,in
